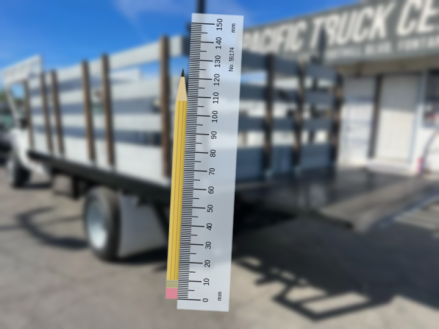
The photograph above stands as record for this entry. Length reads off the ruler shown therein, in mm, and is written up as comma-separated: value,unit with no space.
125,mm
